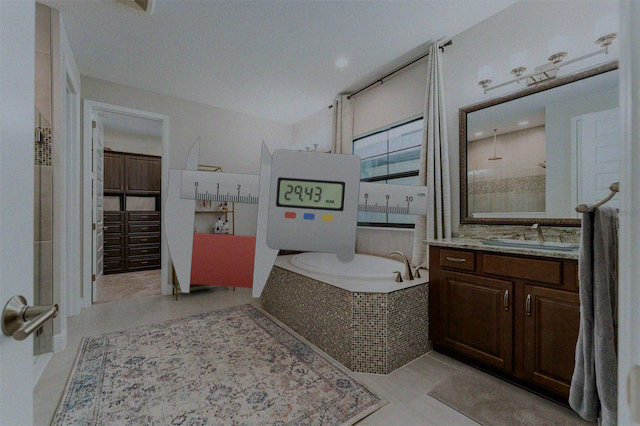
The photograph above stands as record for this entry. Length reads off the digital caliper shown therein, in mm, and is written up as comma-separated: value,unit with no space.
29.43,mm
